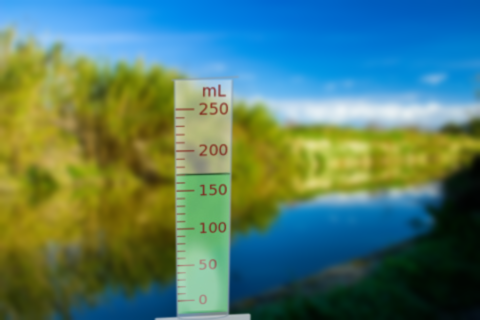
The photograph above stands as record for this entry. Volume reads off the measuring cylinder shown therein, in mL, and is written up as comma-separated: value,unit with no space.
170,mL
